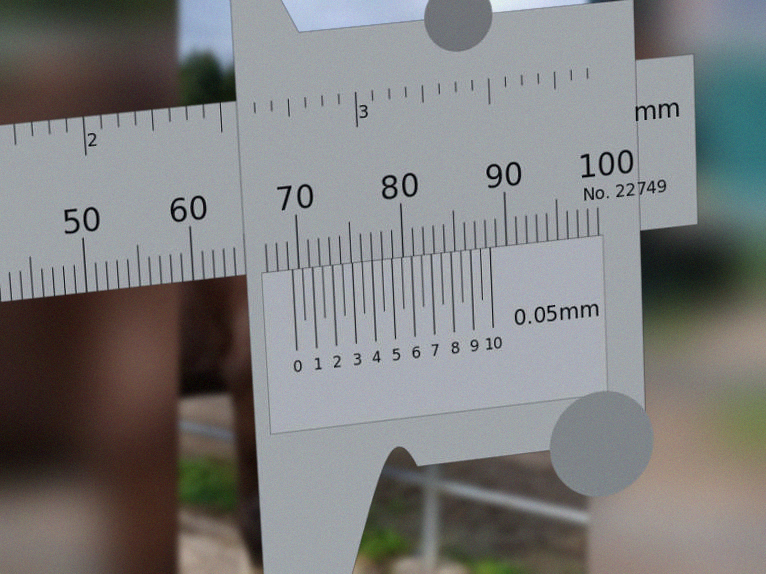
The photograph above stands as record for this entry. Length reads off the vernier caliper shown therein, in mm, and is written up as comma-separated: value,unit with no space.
69.4,mm
